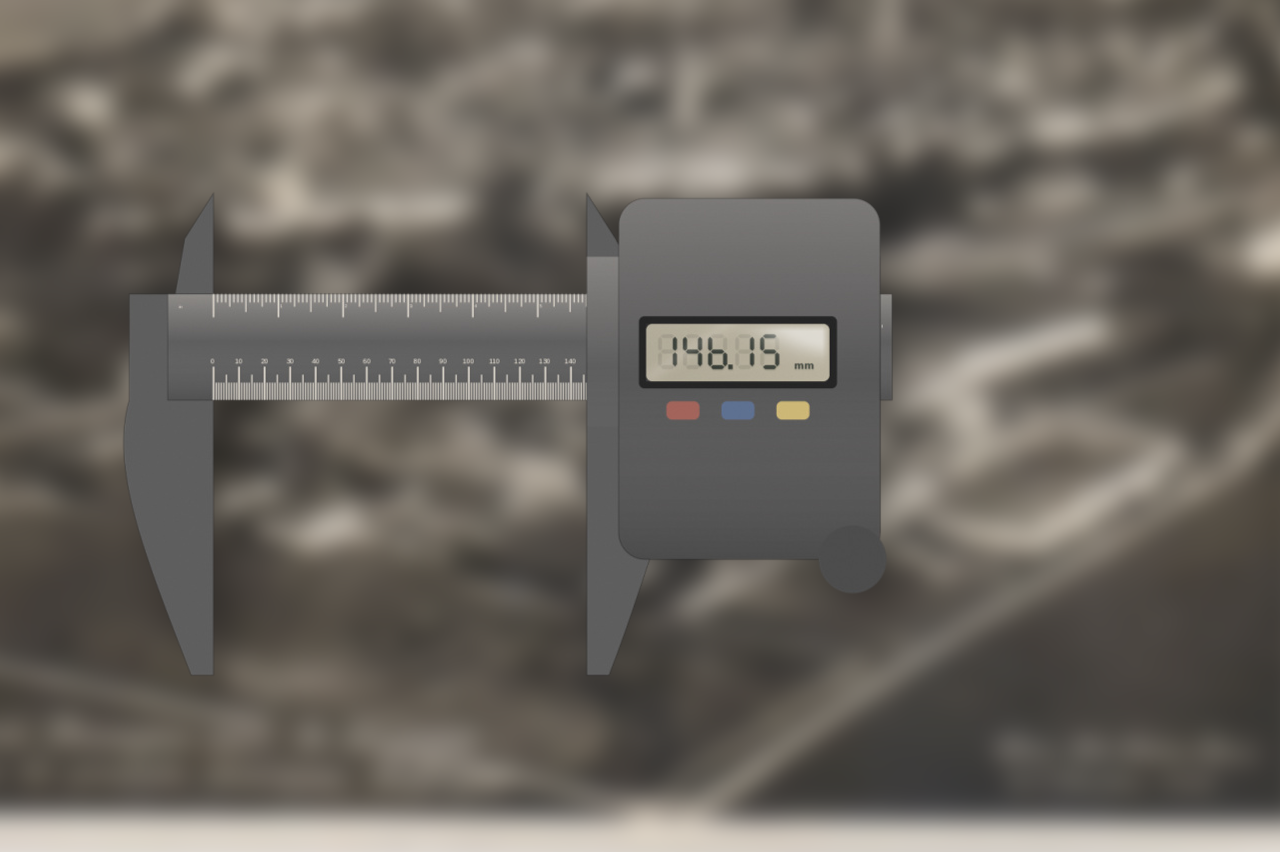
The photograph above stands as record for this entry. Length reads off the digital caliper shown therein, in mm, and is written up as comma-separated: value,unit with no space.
146.15,mm
